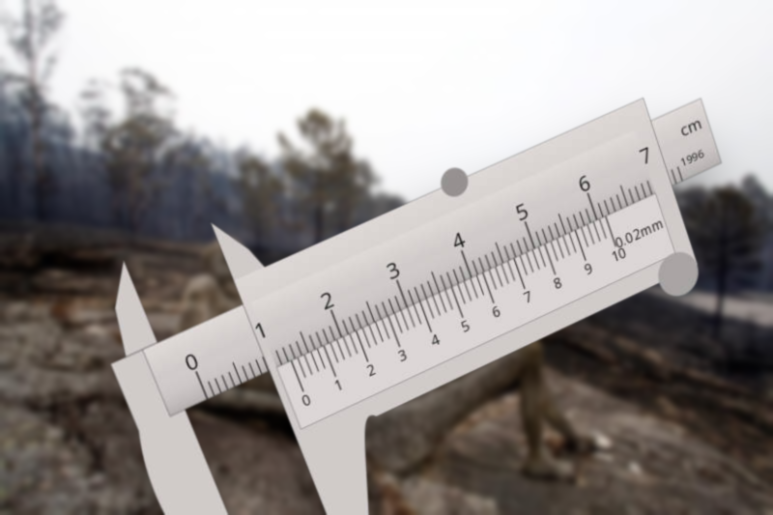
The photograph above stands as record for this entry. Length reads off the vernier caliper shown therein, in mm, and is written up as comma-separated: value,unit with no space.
12.4,mm
